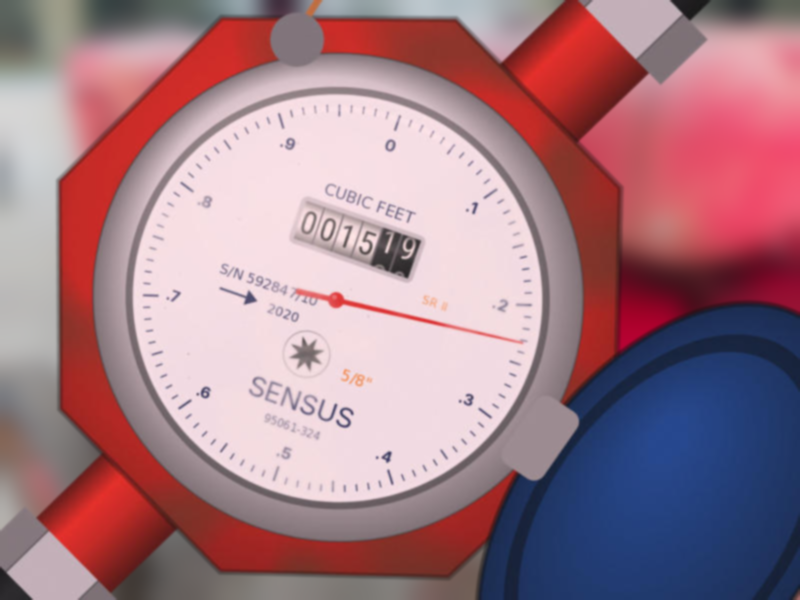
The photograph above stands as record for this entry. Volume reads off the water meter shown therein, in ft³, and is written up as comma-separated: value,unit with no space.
1519.23,ft³
